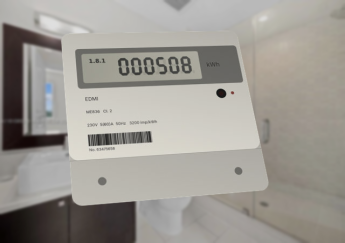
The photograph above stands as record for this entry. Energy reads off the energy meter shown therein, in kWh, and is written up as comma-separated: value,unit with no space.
508,kWh
